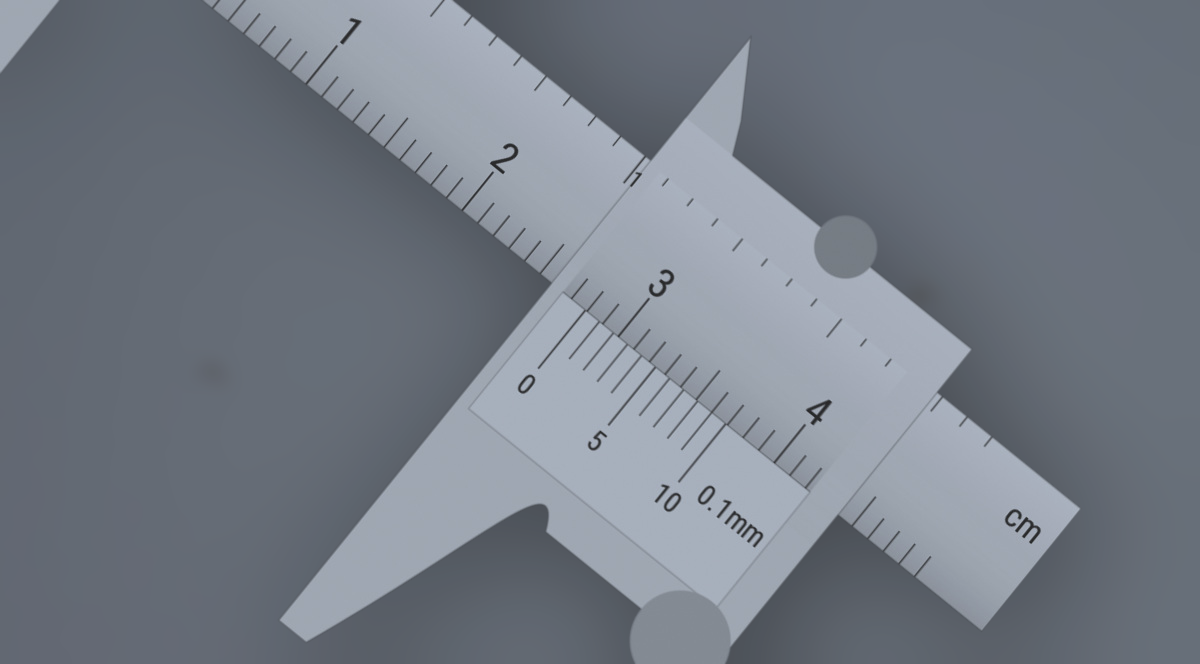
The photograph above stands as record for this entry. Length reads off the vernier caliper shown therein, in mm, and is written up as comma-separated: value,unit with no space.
27.9,mm
